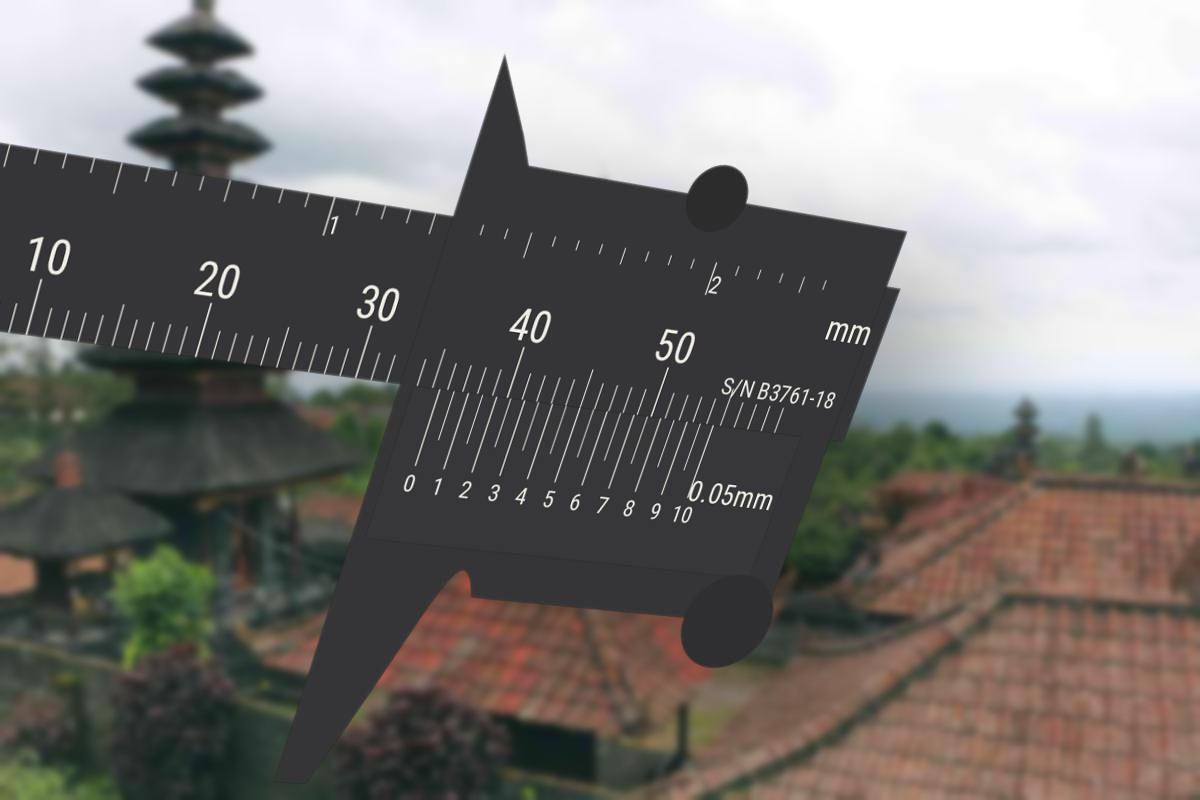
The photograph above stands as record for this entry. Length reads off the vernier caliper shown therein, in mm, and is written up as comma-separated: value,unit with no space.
35.5,mm
